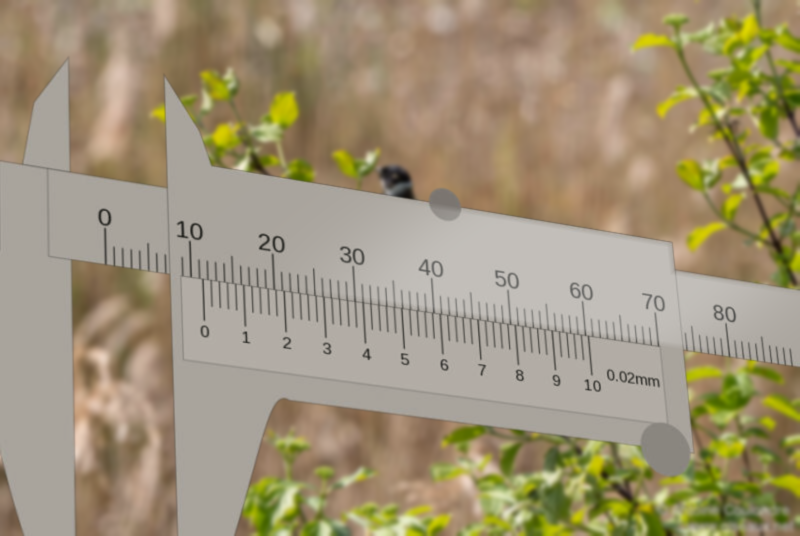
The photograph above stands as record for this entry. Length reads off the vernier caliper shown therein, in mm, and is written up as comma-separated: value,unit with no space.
11.4,mm
